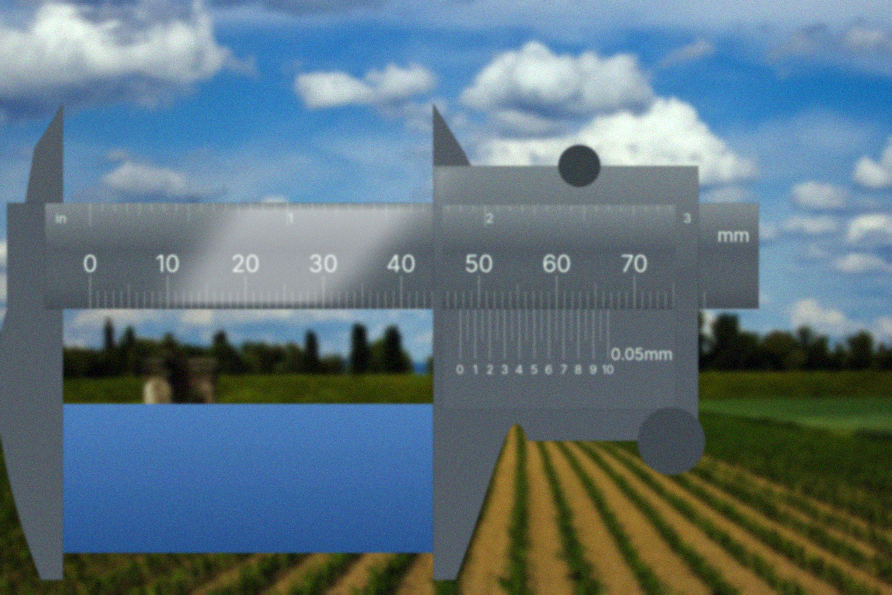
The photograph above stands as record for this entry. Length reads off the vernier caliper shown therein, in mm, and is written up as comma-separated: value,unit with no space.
47.6,mm
